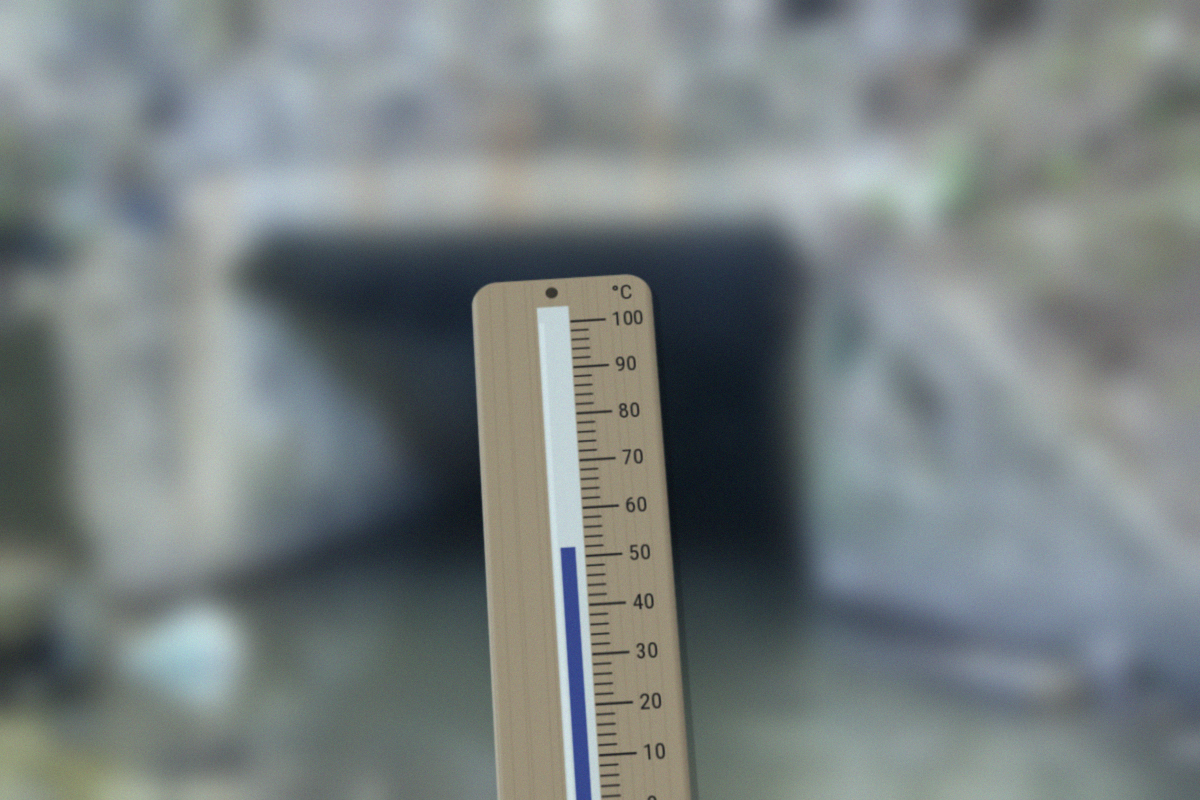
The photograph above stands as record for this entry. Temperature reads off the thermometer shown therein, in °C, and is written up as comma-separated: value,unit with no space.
52,°C
